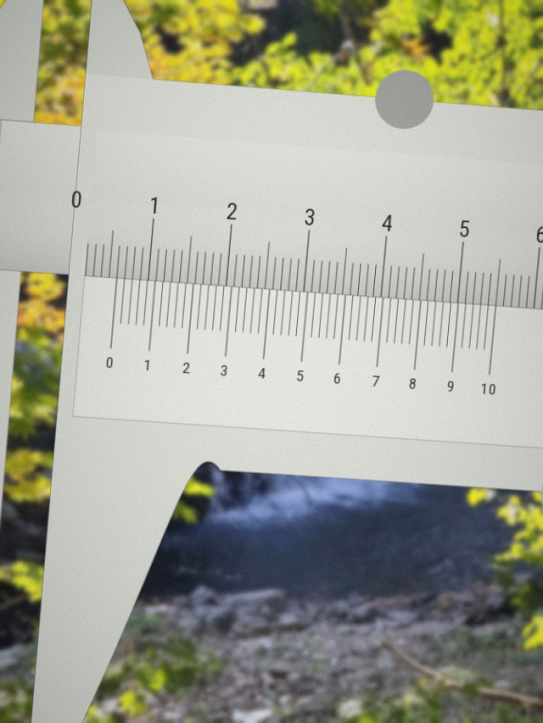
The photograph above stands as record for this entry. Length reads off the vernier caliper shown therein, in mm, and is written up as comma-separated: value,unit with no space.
6.0,mm
